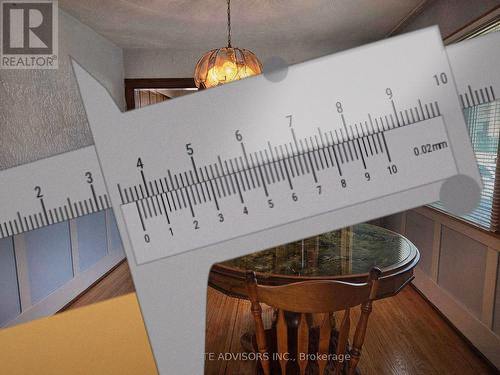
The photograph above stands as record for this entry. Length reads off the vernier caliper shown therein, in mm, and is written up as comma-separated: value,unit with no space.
37.5,mm
